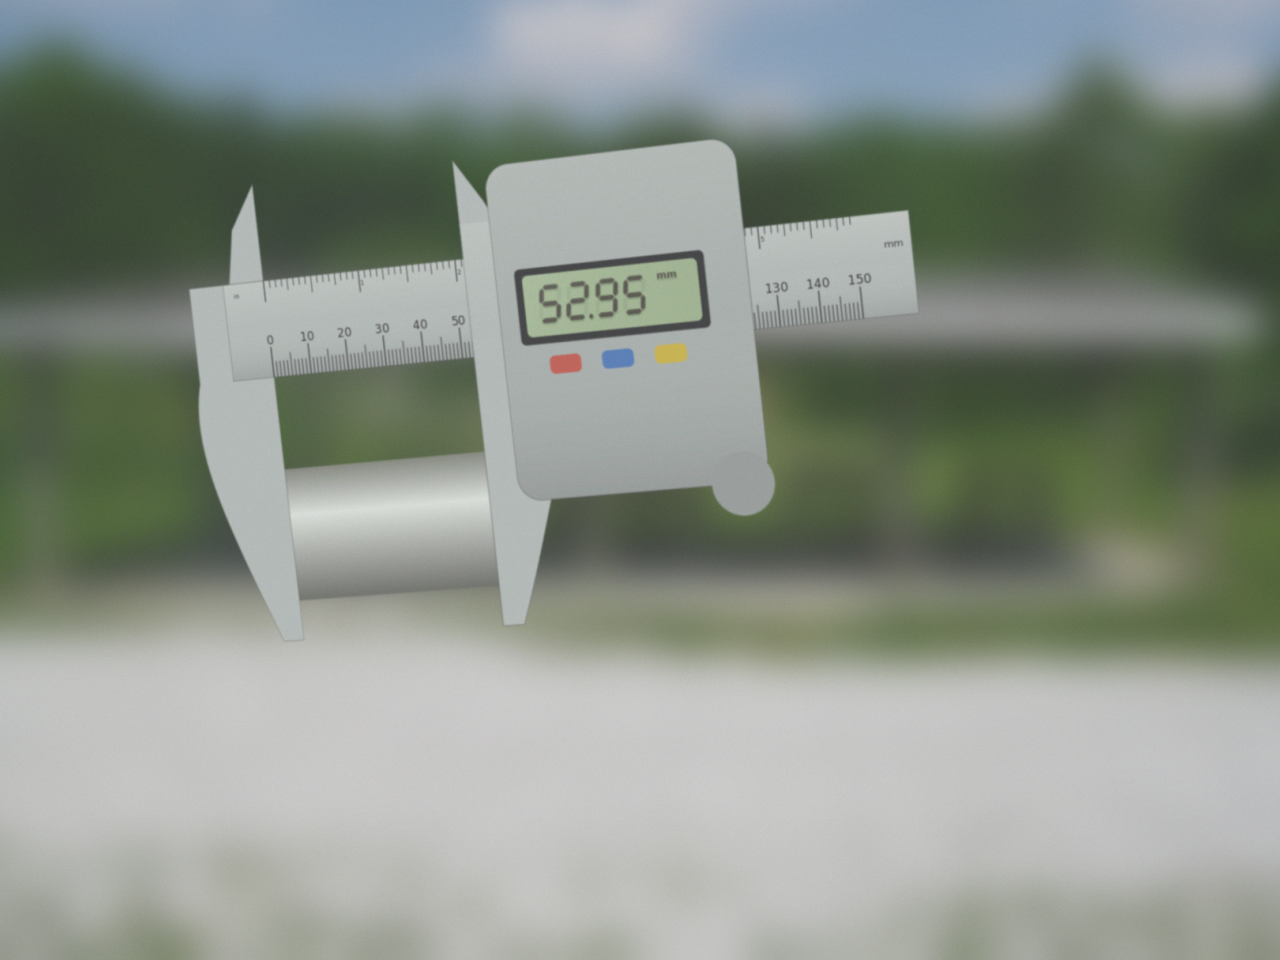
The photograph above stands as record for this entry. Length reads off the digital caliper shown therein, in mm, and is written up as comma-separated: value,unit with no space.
52.95,mm
